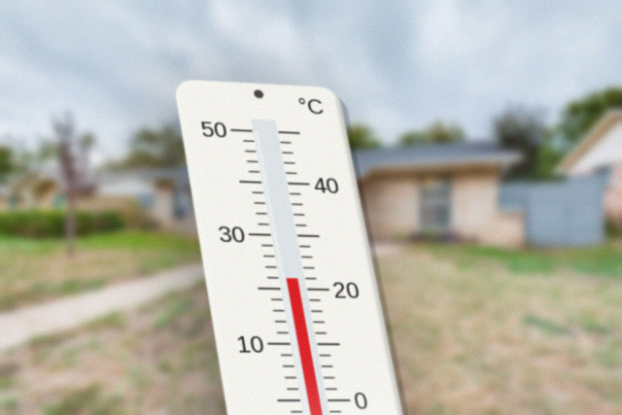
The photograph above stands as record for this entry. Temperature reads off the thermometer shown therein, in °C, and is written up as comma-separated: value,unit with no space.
22,°C
